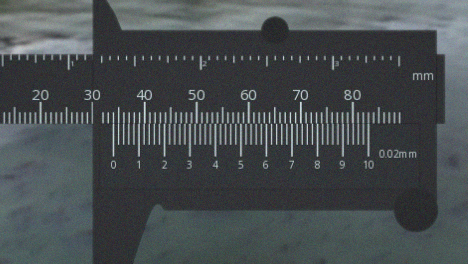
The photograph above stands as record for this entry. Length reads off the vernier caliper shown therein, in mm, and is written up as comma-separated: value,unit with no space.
34.0,mm
